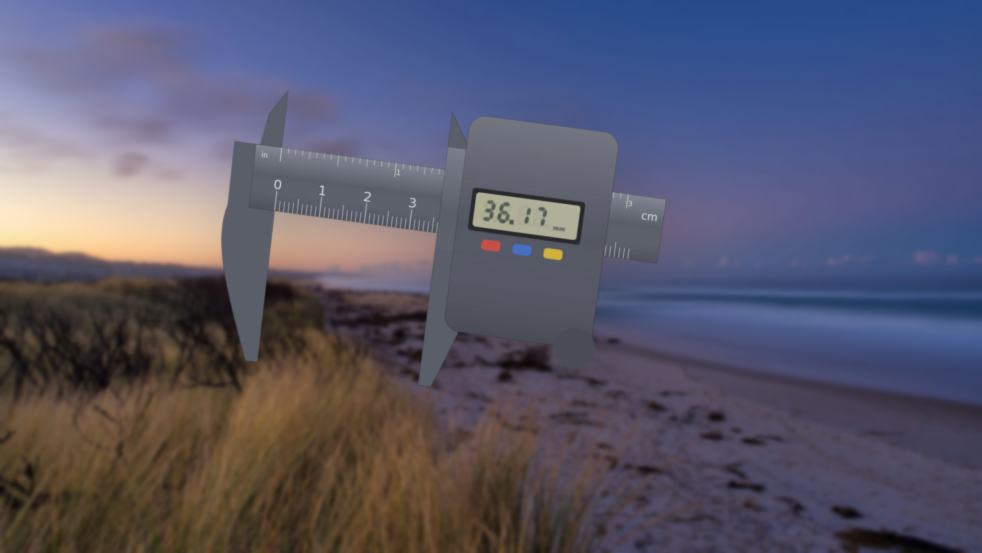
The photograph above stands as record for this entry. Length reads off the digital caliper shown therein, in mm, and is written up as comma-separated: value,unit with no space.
36.17,mm
